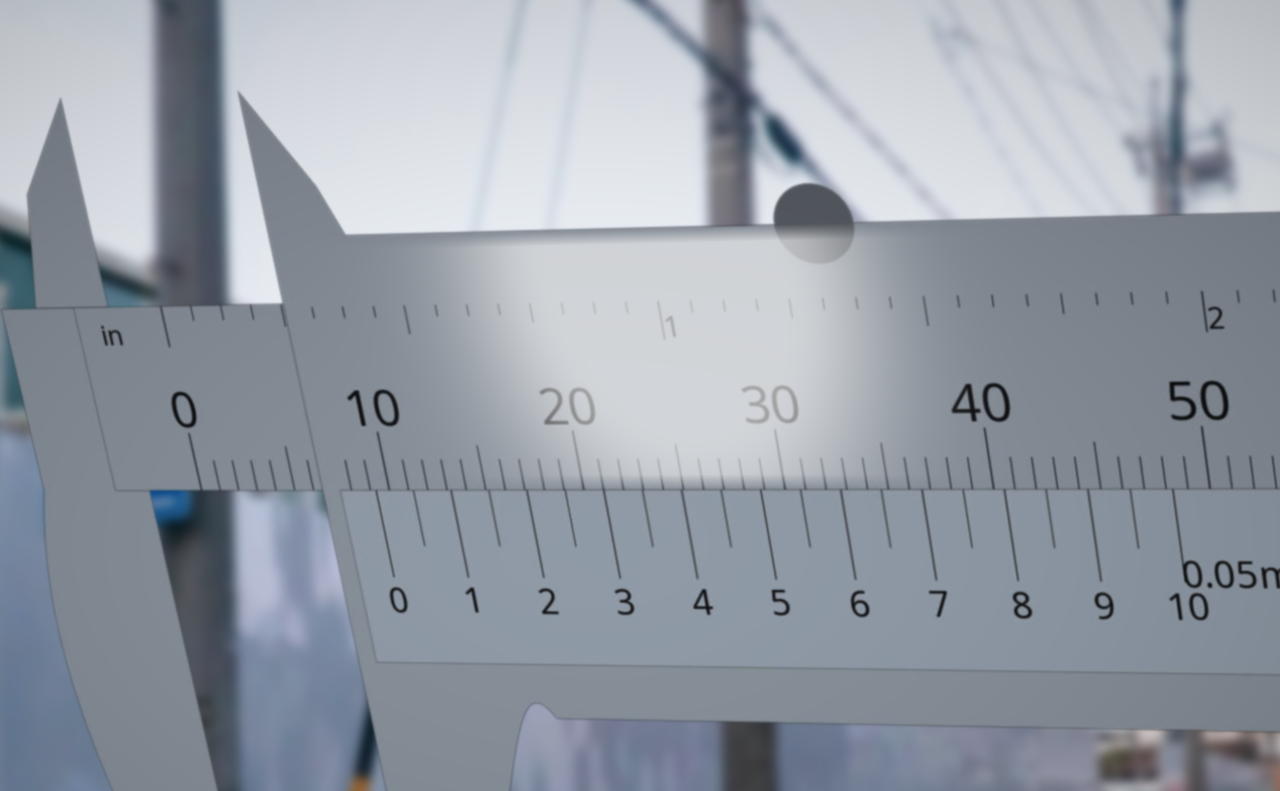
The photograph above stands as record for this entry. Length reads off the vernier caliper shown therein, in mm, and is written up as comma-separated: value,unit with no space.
9.3,mm
